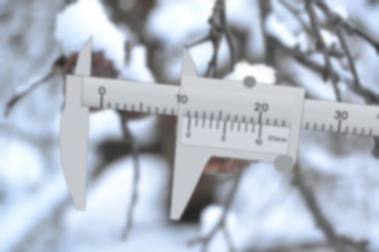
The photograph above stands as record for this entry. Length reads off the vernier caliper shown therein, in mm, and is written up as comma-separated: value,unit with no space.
11.2,mm
